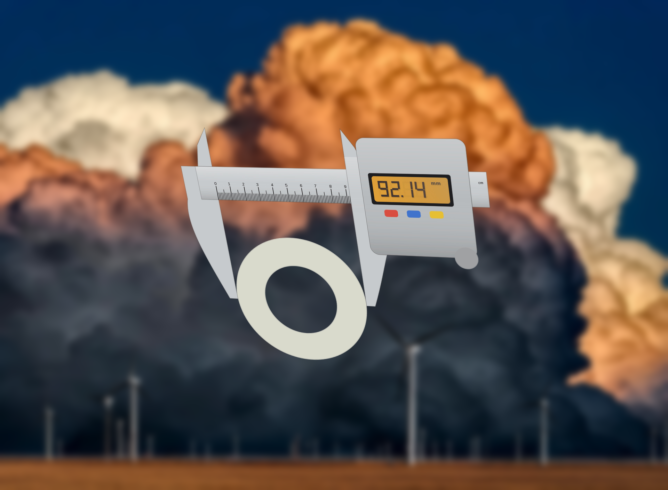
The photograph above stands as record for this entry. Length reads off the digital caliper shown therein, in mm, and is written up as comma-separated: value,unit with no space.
92.14,mm
